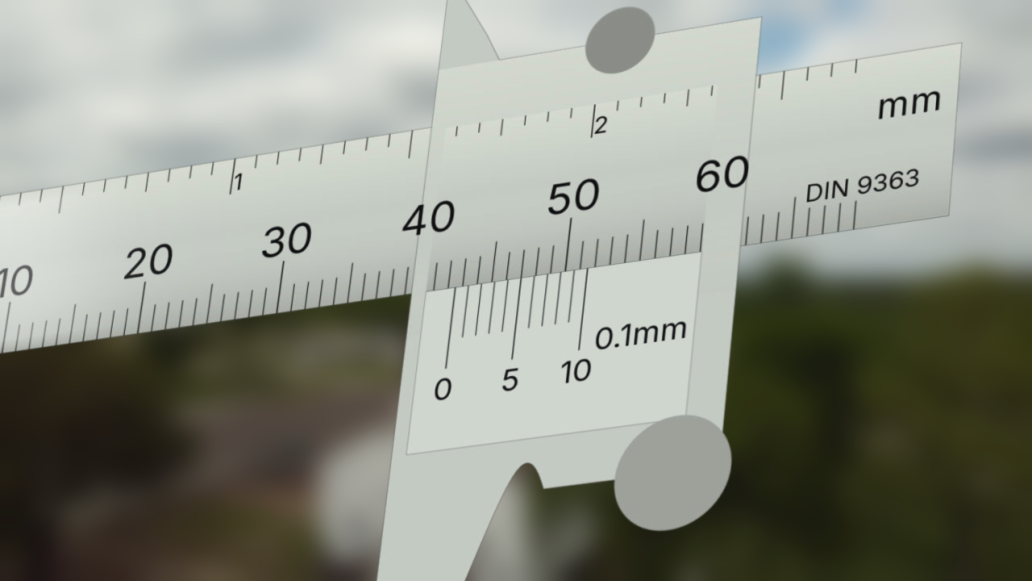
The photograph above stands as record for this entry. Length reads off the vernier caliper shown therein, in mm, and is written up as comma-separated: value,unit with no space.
42.5,mm
